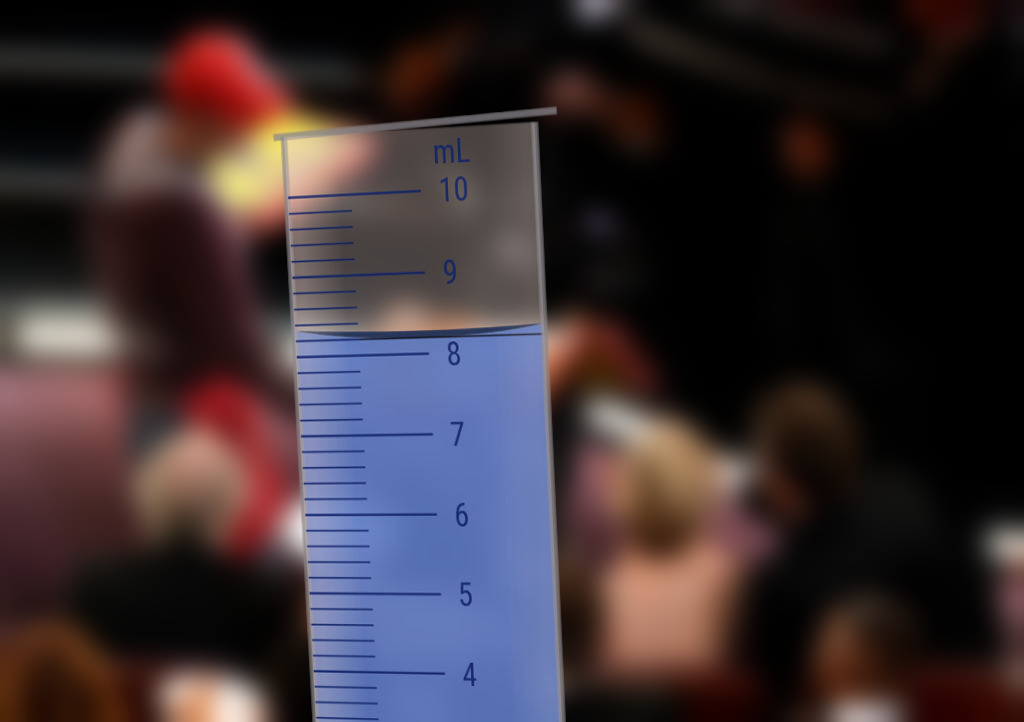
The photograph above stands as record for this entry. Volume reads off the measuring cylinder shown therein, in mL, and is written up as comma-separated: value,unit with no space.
8.2,mL
